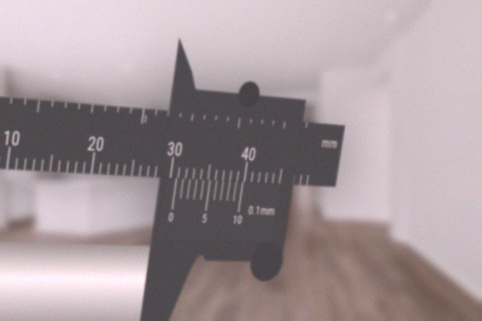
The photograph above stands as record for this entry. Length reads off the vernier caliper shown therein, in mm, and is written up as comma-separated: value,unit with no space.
30.8,mm
